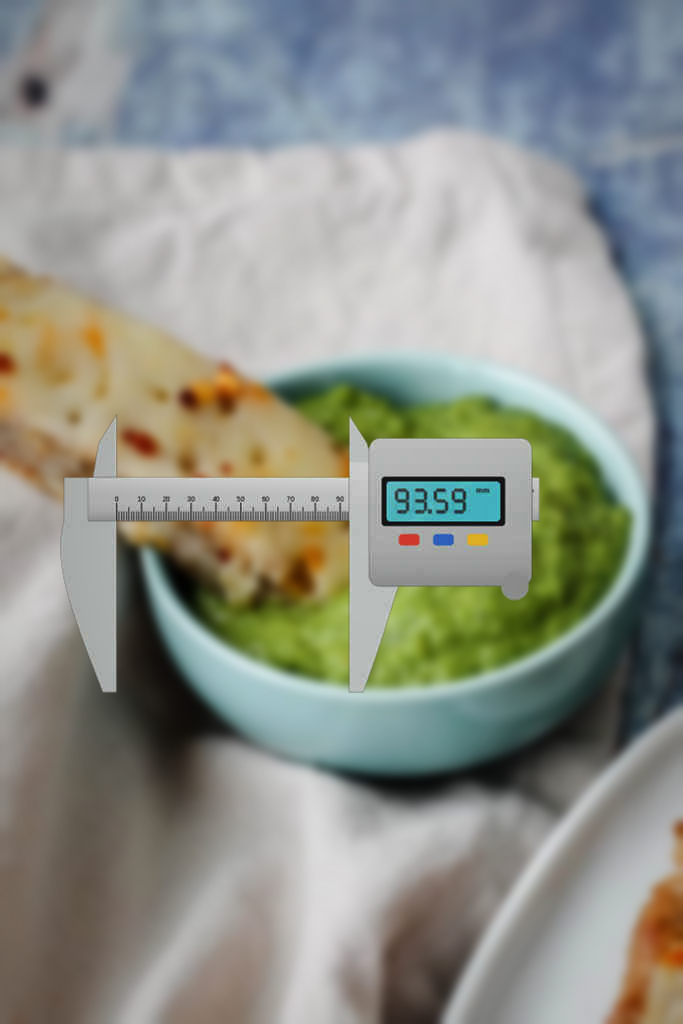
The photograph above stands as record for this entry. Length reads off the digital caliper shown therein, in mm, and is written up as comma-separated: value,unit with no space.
93.59,mm
